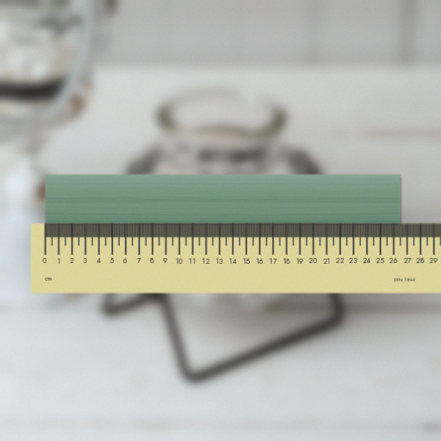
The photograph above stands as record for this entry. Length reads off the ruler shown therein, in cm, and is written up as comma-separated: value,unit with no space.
26.5,cm
